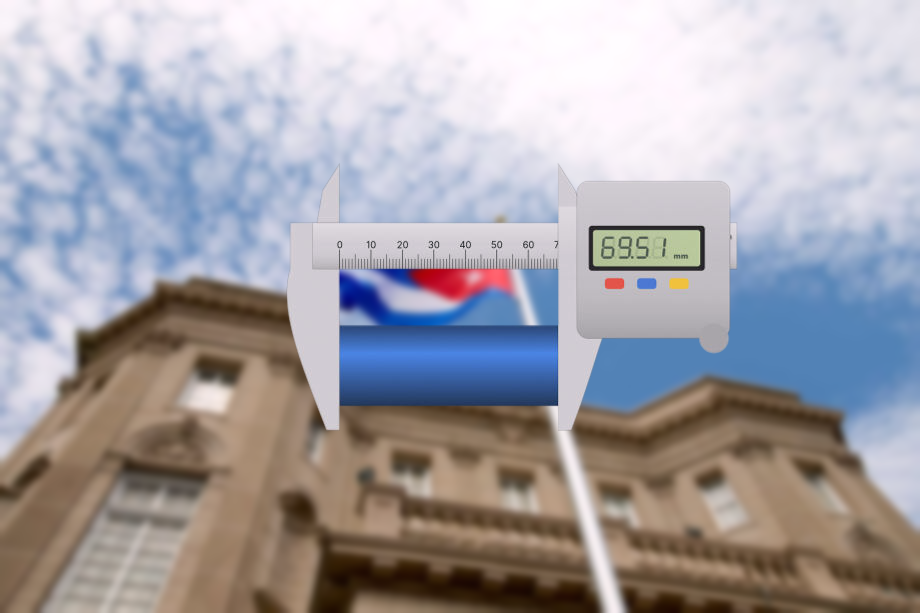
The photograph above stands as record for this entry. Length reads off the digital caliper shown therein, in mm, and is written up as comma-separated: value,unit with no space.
69.51,mm
